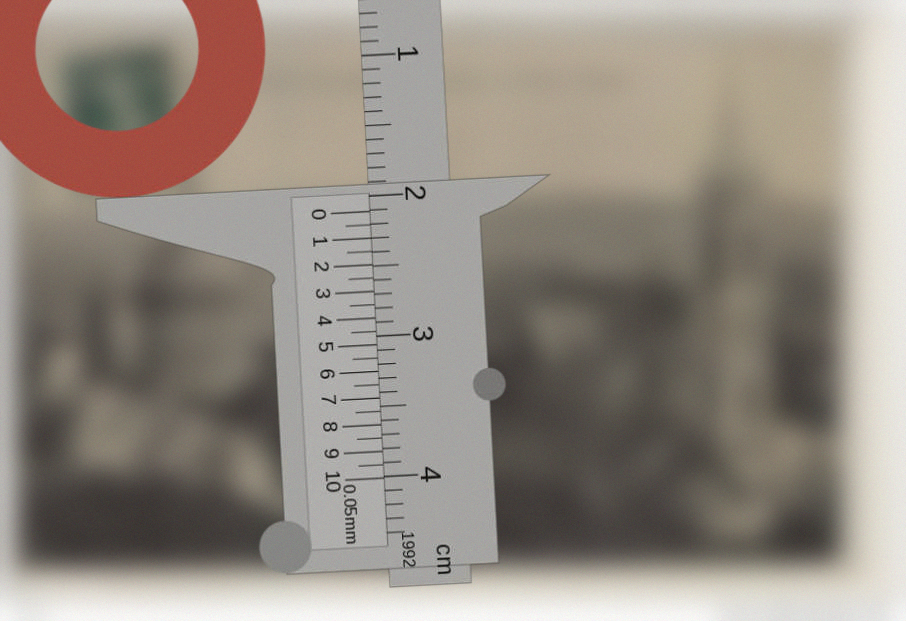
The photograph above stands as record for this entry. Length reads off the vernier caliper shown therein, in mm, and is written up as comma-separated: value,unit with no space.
21.1,mm
